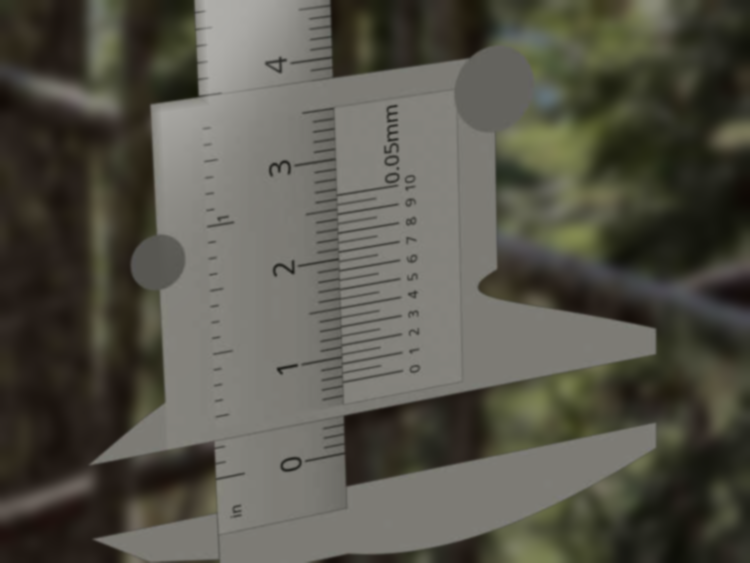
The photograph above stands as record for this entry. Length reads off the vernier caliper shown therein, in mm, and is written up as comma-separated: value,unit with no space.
7.4,mm
